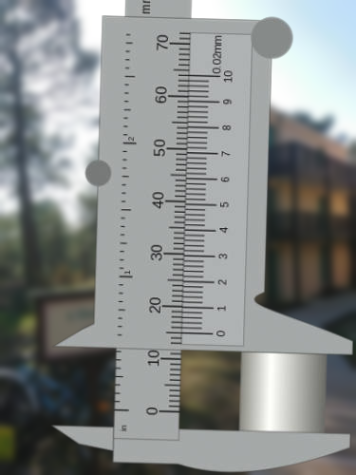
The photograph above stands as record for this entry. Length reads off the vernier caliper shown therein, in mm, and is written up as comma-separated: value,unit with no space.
15.0,mm
